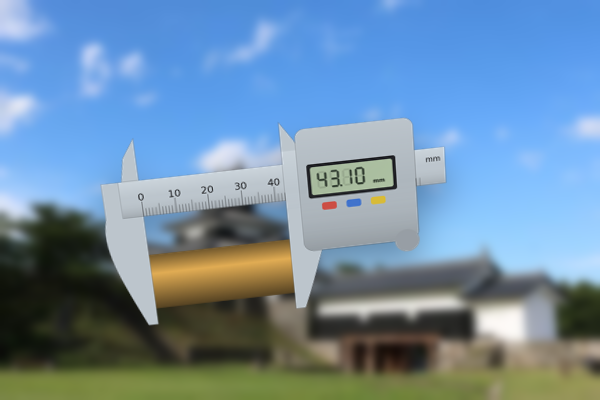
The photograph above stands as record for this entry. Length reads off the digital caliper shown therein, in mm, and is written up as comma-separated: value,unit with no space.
43.10,mm
